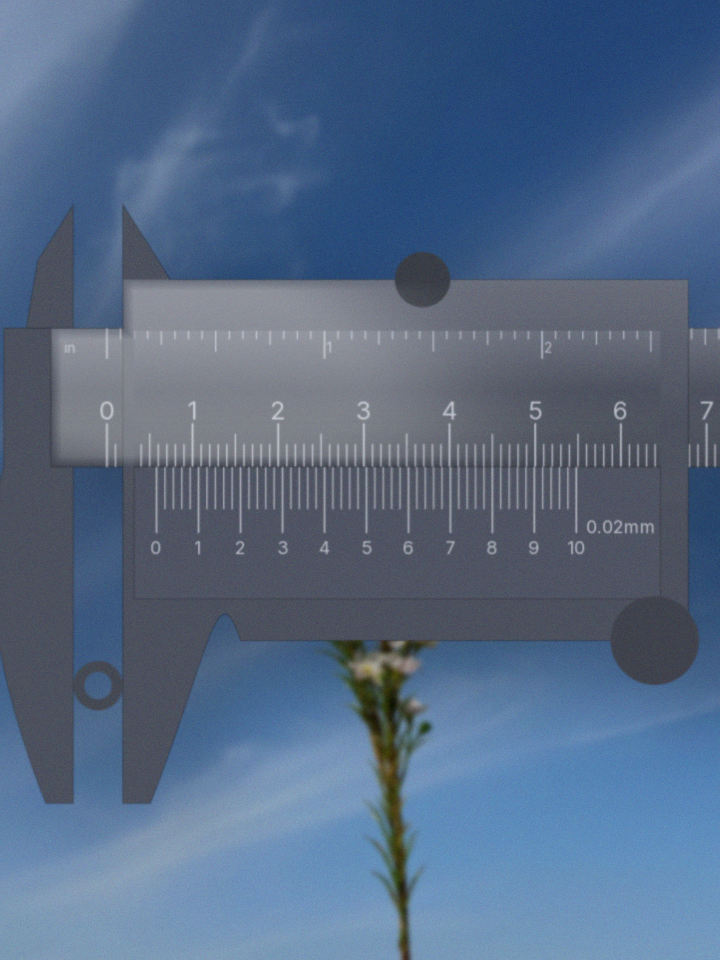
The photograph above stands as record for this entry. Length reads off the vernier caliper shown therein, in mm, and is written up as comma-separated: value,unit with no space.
5.8,mm
